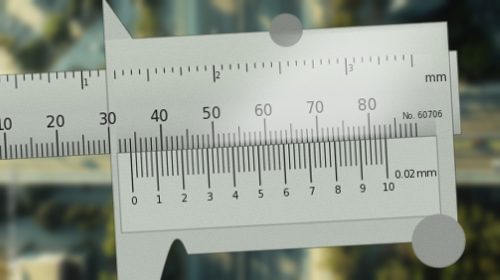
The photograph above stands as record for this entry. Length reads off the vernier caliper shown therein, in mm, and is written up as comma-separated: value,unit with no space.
34.0,mm
